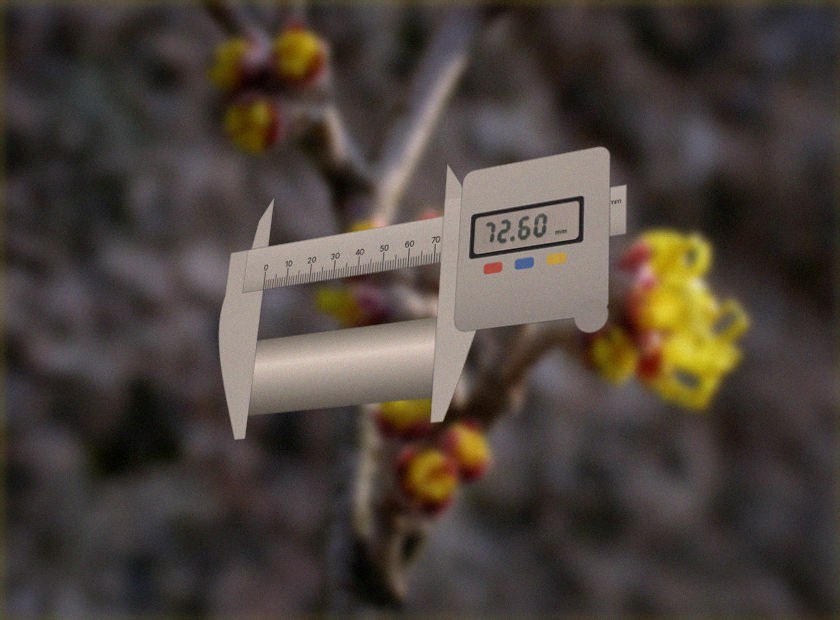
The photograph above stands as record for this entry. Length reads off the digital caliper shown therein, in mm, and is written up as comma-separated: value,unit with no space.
72.60,mm
